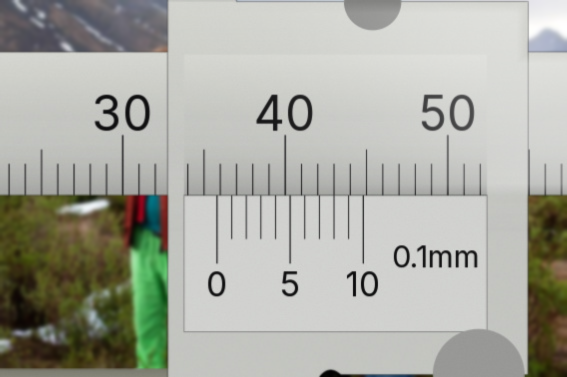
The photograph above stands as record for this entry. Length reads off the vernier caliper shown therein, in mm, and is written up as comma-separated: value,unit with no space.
35.8,mm
